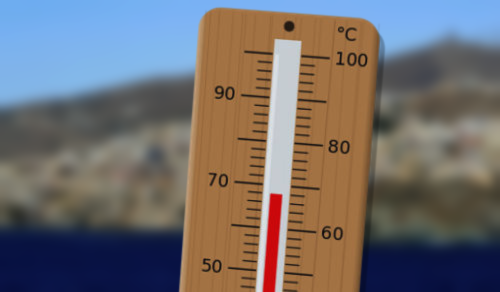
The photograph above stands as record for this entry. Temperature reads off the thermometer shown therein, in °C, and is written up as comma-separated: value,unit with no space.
68,°C
